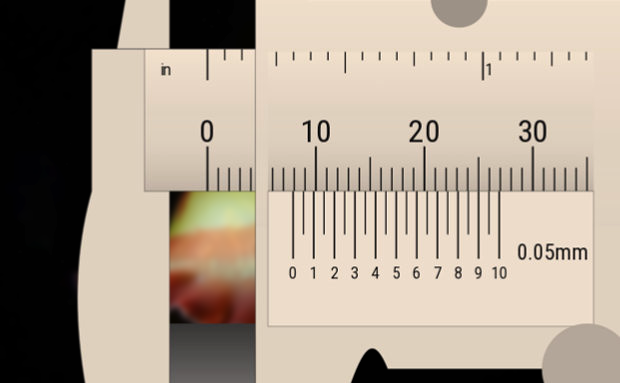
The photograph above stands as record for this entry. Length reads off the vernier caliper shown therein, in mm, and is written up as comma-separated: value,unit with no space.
7.9,mm
